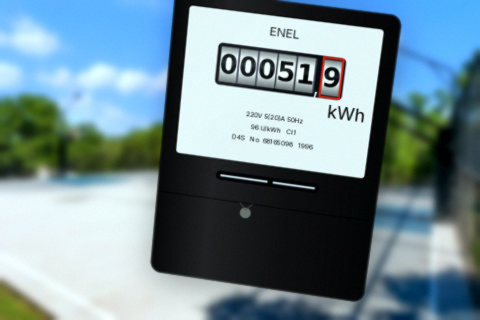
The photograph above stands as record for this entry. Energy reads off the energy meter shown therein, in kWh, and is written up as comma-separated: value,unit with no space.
51.9,kWh
